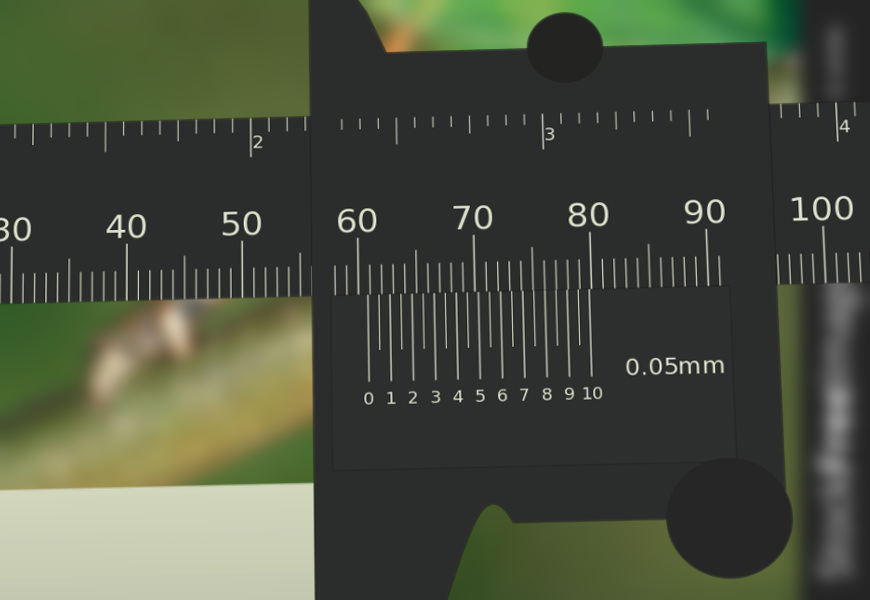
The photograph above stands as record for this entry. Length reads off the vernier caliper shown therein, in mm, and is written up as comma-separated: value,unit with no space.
60.8,mm
